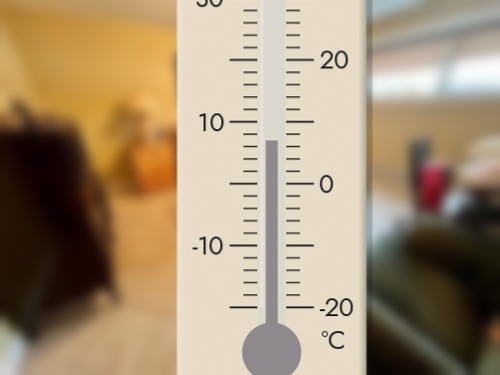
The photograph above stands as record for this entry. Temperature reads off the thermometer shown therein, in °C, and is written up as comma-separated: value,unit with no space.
7,°C
